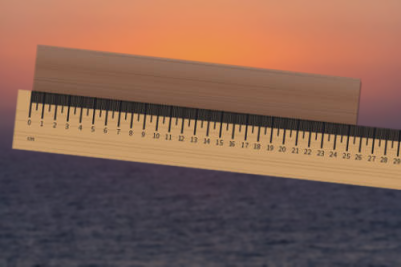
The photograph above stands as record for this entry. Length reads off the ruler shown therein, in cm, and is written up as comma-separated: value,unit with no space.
25.5,cm
